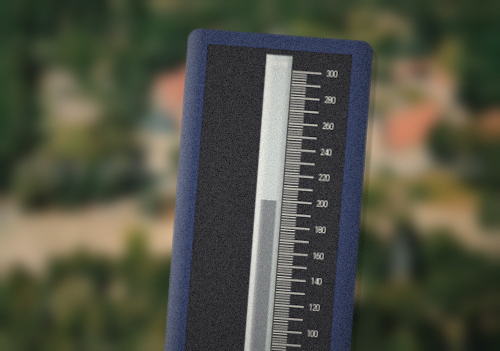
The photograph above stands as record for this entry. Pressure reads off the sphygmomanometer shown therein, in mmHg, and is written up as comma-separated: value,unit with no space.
200,mmHg
